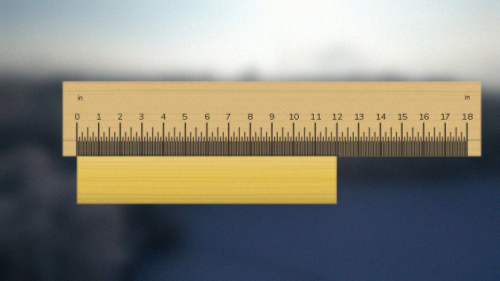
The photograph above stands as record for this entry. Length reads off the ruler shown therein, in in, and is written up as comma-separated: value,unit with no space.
12,in
